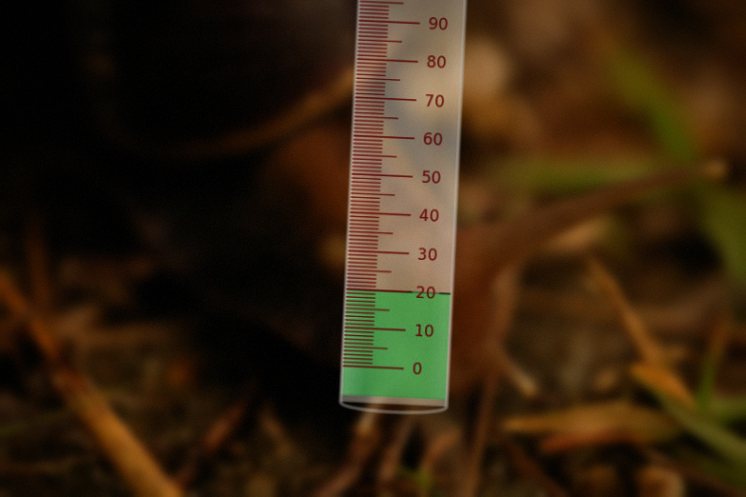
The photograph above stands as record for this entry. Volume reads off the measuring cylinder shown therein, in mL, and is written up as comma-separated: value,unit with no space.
20,mL
